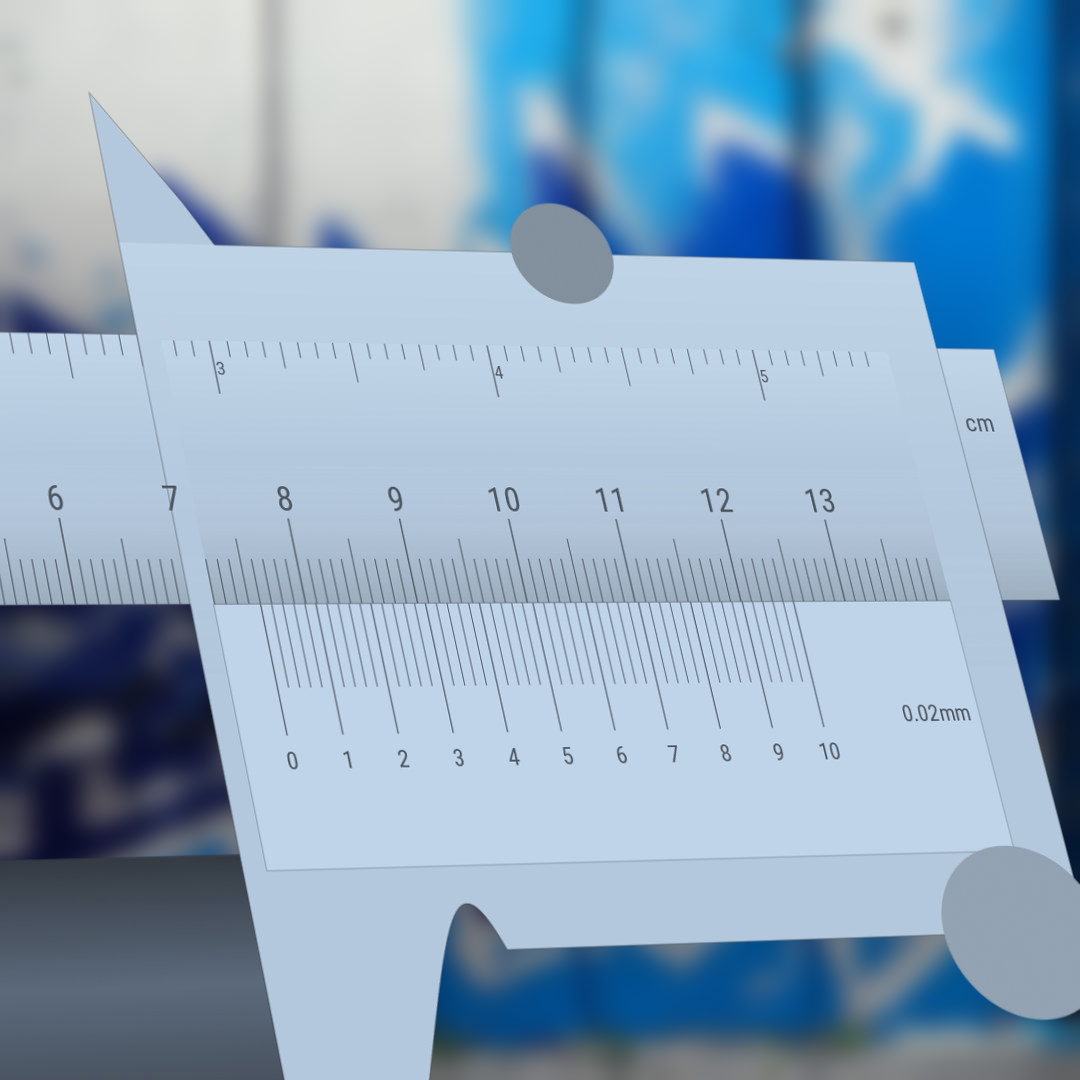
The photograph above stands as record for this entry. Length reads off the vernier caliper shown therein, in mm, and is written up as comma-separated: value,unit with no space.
76.0,mm
